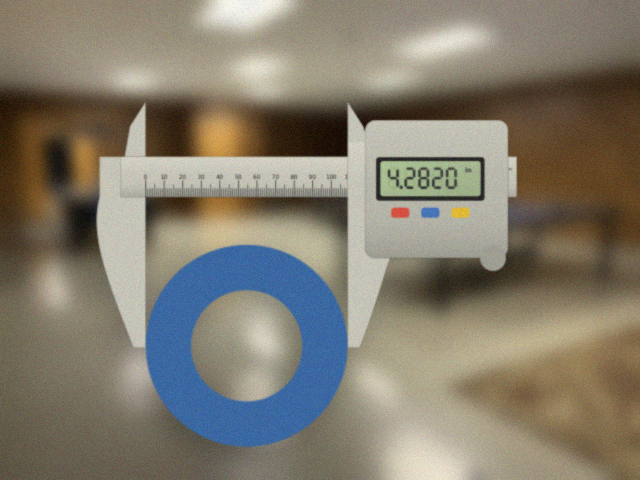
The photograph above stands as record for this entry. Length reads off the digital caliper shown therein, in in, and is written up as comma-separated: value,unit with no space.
4.2820,in
